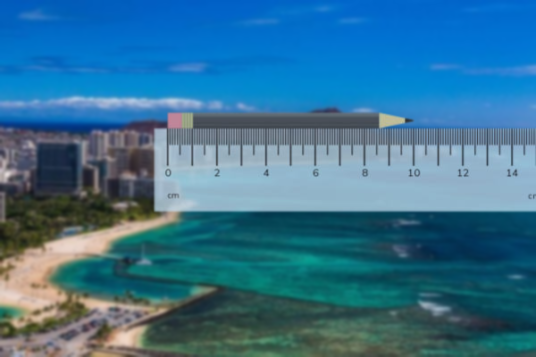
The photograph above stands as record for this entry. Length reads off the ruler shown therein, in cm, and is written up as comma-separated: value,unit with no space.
10,cm
